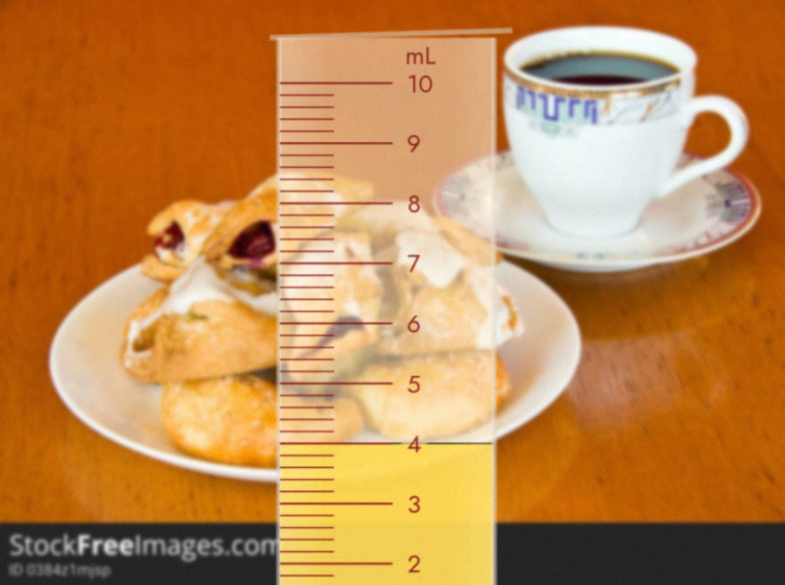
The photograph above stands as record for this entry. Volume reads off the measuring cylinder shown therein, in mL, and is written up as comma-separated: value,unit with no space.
4,mL
